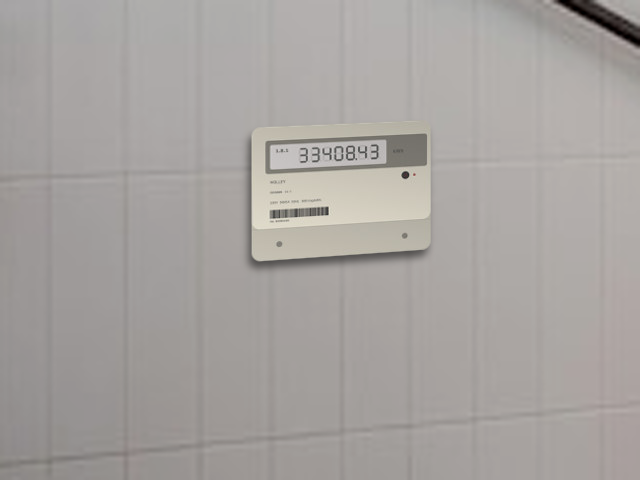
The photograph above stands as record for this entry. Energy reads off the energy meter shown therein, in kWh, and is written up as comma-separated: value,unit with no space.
33408.43,kWh
